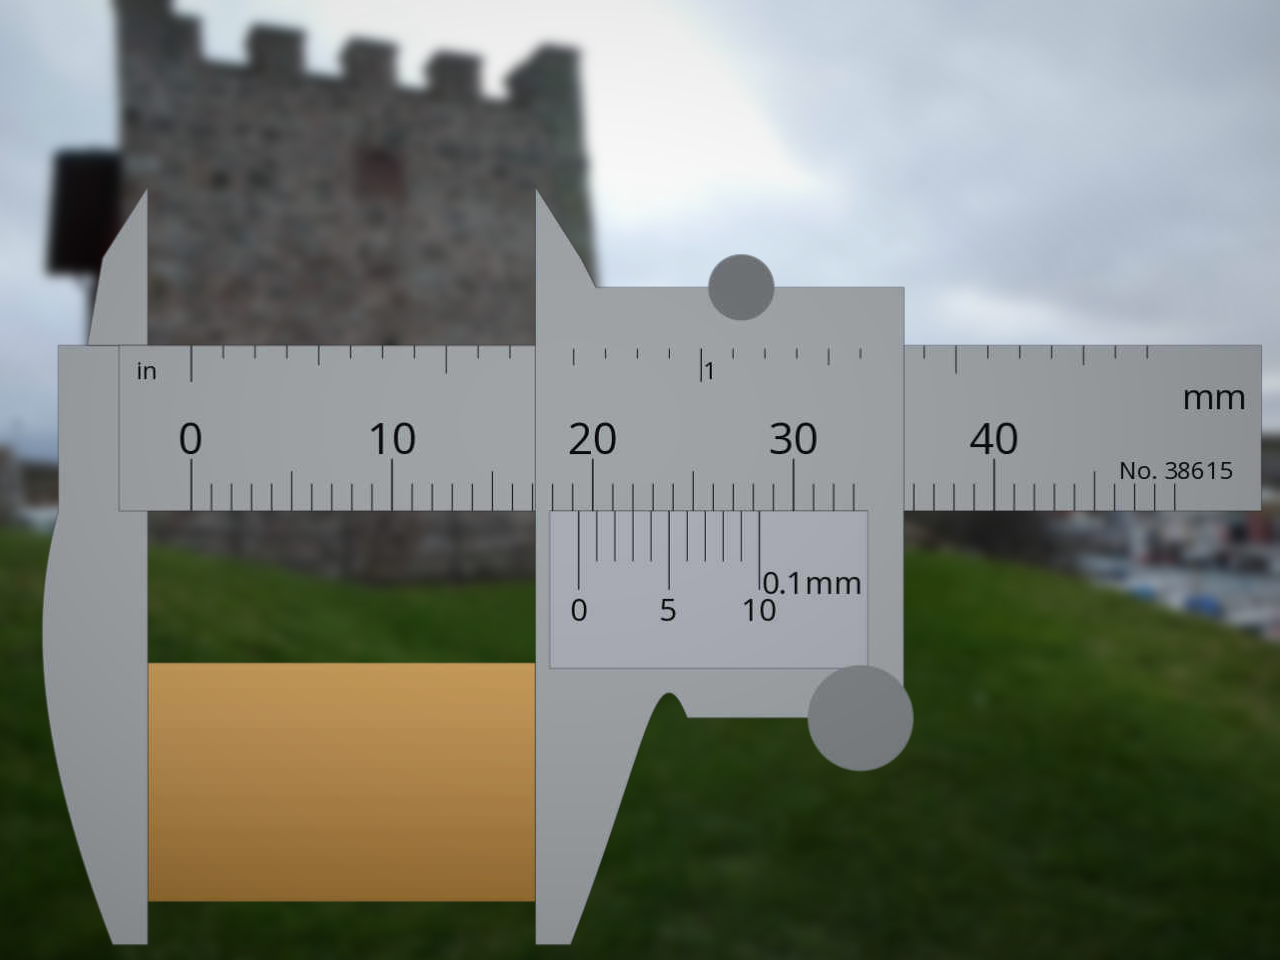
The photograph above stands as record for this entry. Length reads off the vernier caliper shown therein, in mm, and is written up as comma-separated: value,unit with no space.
19.3,mm
